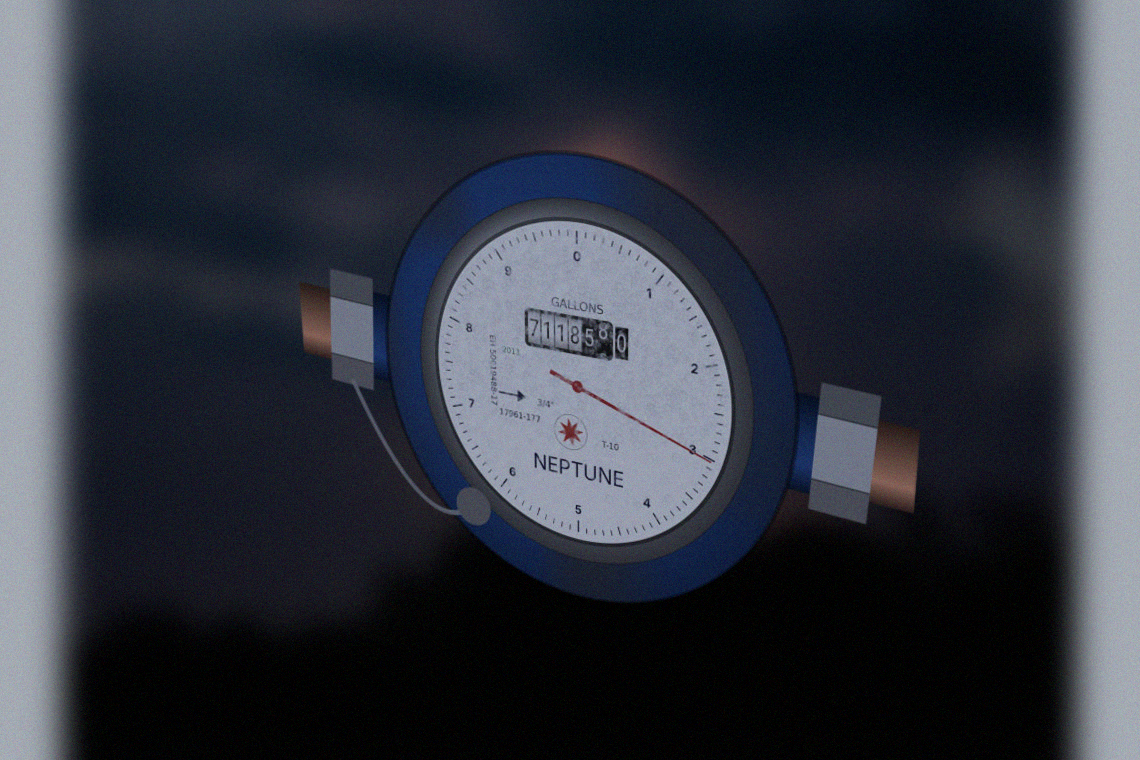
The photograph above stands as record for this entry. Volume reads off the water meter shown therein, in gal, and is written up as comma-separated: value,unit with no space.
7118583.0,gal
